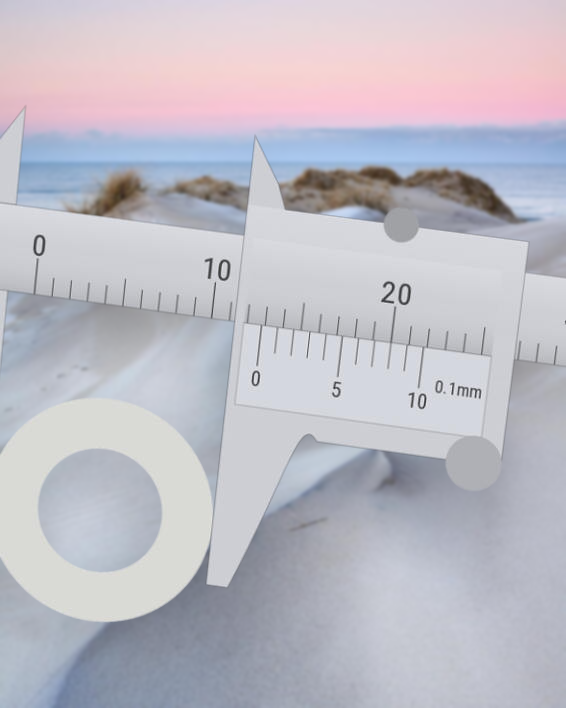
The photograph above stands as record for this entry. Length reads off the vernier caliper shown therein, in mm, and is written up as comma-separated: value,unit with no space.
12.8,mm
